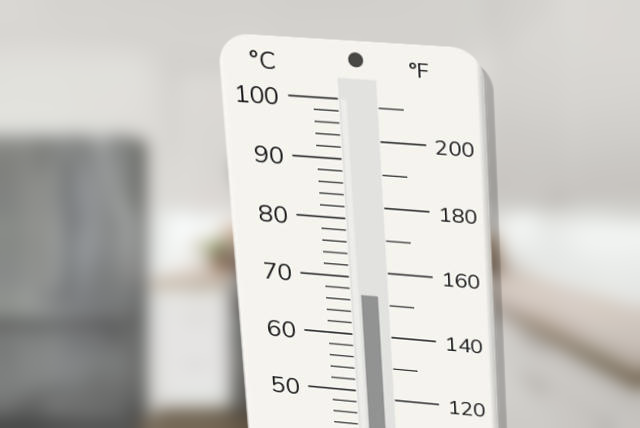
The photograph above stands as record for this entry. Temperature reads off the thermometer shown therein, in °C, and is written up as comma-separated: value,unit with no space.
67,°C
